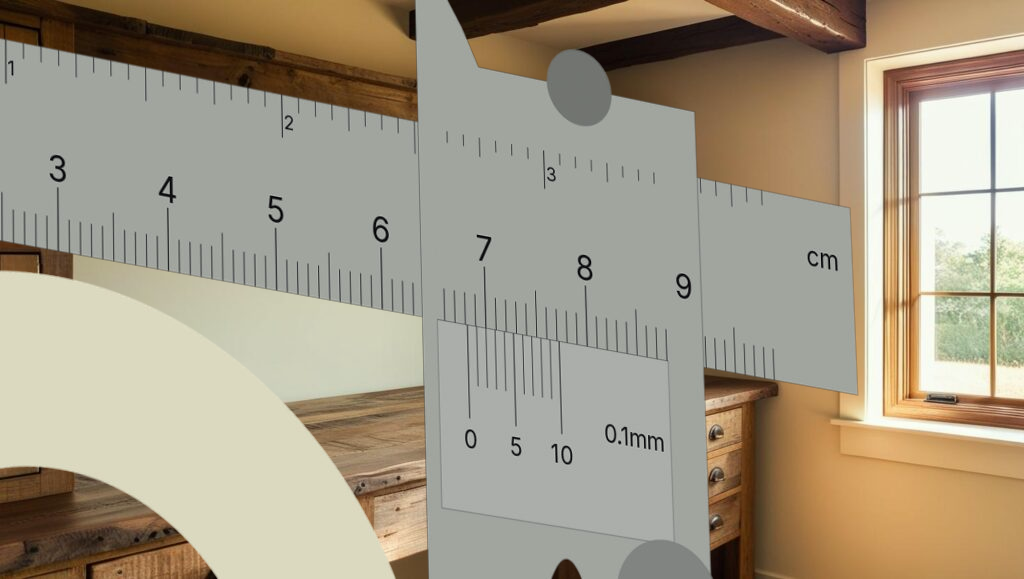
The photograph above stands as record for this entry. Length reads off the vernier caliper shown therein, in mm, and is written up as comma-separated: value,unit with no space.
68.2,mm
